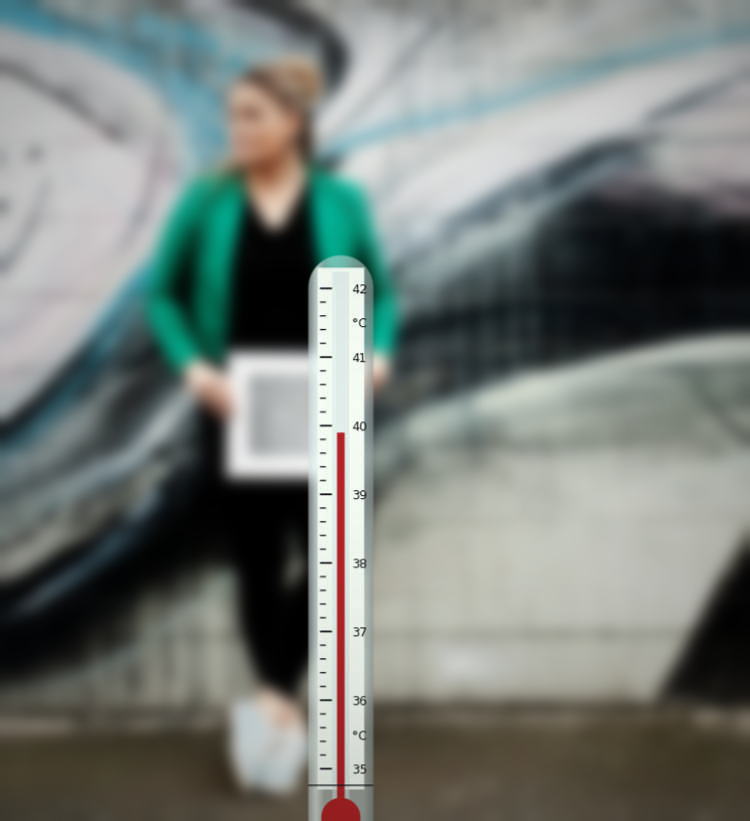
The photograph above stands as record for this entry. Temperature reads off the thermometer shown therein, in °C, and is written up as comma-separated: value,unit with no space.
39.9,°C
